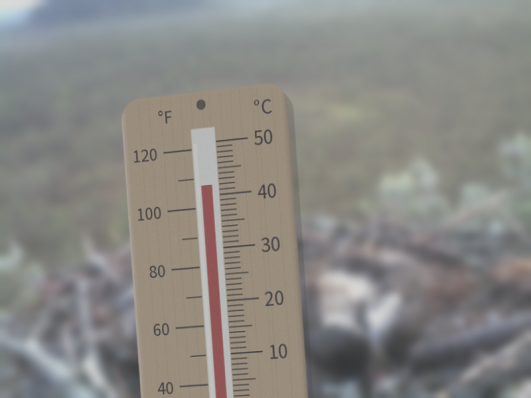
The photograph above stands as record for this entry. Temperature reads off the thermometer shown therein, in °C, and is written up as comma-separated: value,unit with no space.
42,°C
